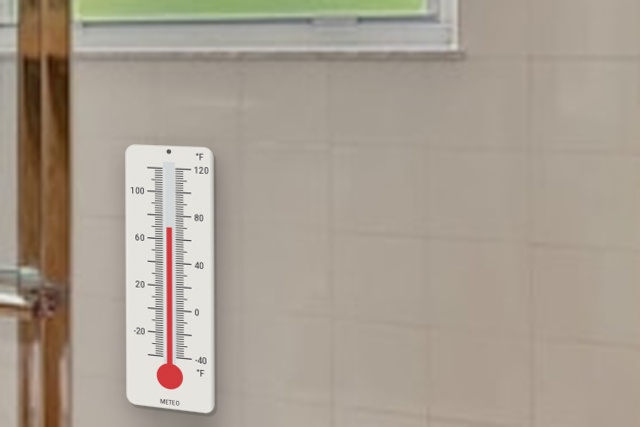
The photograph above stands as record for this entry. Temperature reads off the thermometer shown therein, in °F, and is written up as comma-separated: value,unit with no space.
70,°F
